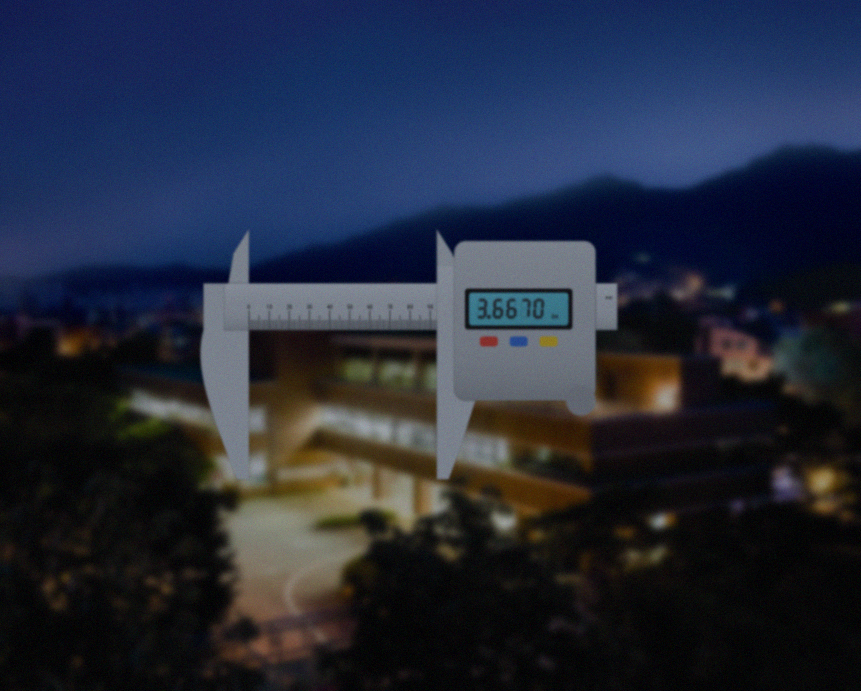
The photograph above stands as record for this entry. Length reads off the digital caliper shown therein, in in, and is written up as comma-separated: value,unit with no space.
3.6670,in
